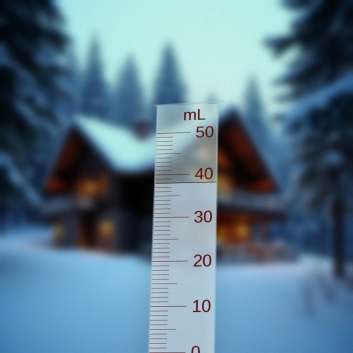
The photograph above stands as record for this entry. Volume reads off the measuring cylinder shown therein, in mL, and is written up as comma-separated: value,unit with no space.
38,mL
